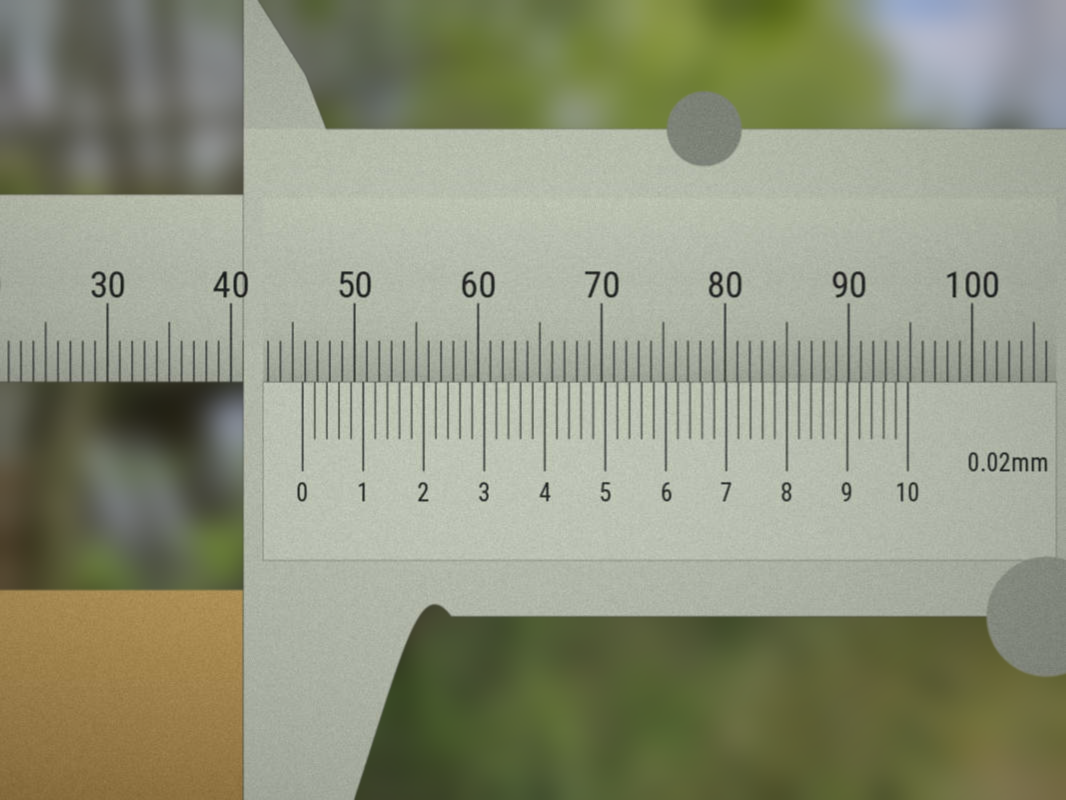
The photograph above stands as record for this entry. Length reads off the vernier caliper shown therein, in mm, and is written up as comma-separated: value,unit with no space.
45.8,mm
